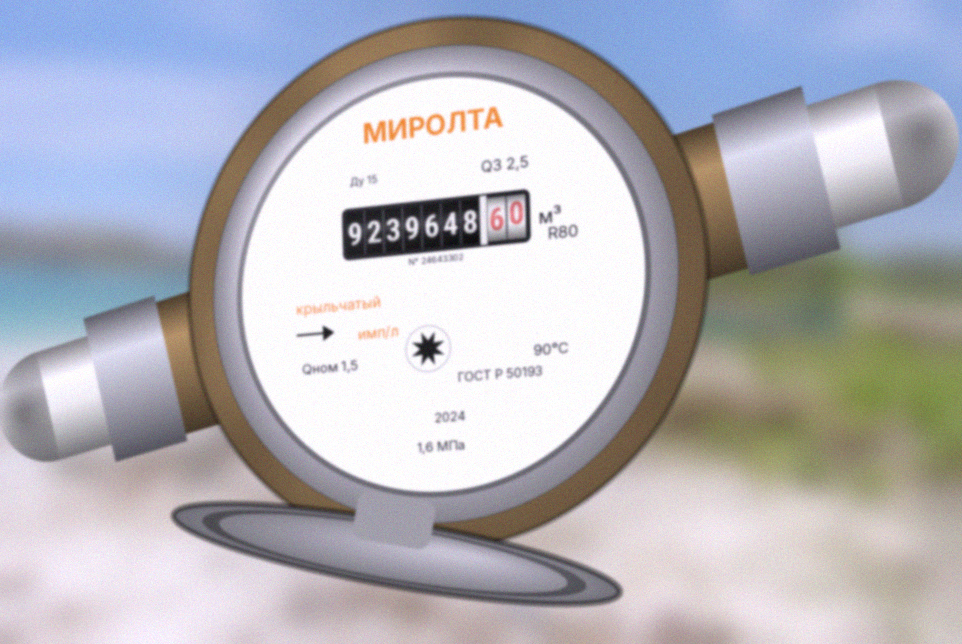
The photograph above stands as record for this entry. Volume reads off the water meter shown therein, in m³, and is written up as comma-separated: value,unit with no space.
9239648.60,m³
